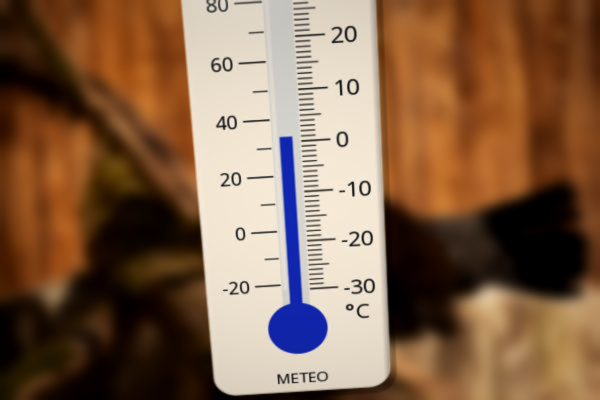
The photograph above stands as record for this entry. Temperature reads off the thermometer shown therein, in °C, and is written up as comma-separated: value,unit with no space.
1,°C
